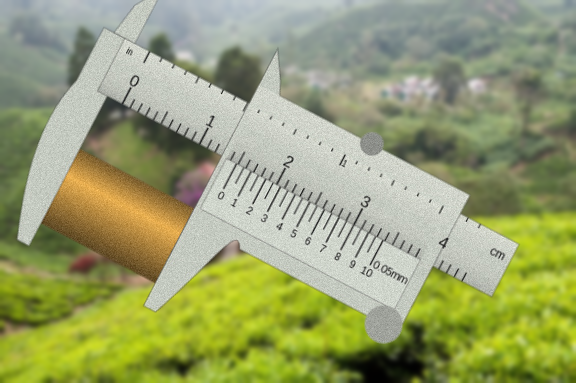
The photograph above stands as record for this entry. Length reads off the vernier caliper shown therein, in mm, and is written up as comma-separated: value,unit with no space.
14.8,mm
